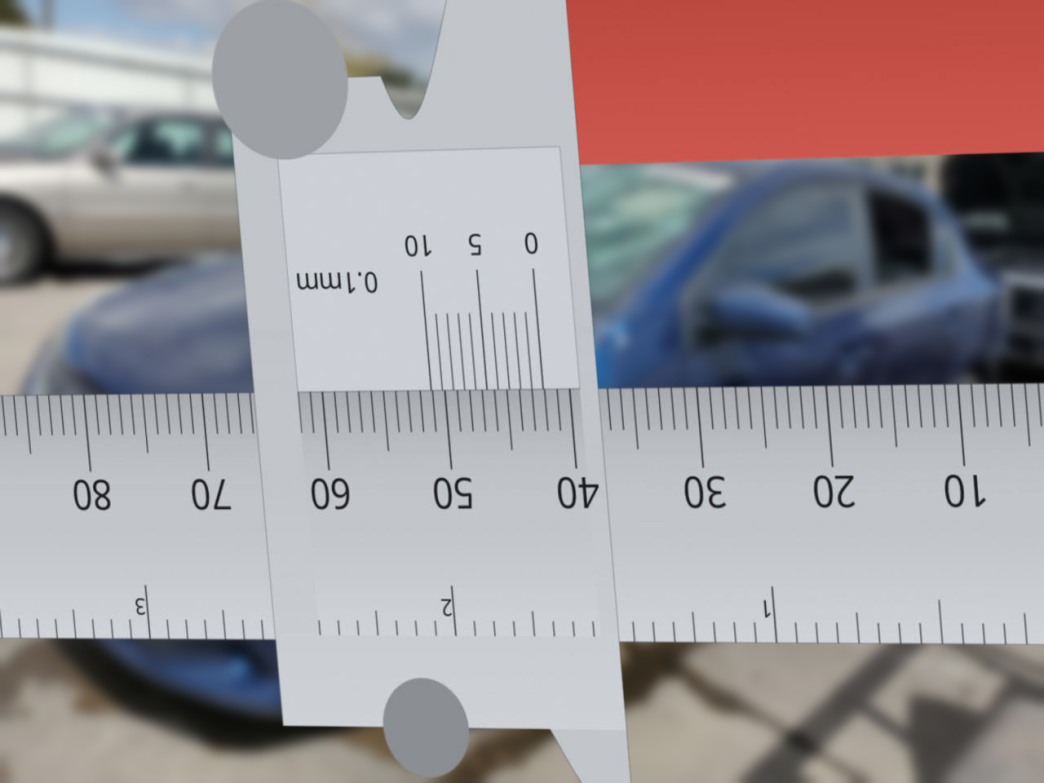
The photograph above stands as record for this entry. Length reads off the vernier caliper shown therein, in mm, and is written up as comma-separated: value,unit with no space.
42.1,mm
